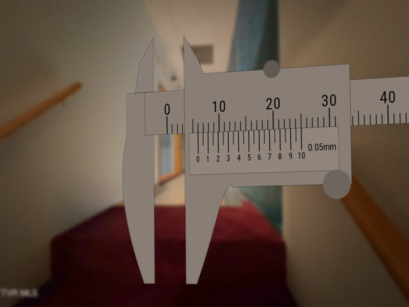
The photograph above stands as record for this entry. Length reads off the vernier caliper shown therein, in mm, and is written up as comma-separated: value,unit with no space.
6.0,mm
